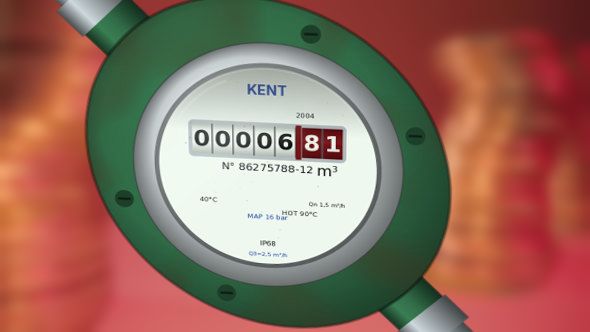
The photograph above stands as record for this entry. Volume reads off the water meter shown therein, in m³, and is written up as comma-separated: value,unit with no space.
6.81,m³
